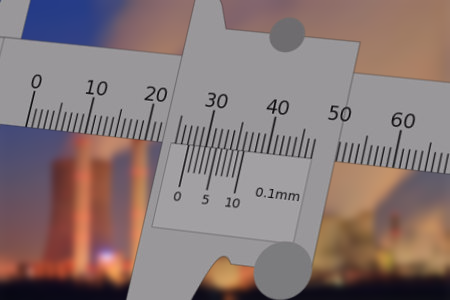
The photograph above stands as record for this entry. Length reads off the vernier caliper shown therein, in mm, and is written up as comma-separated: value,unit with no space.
27.2,mm
